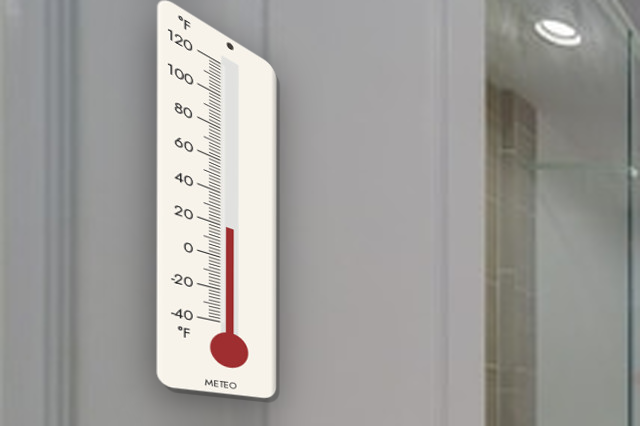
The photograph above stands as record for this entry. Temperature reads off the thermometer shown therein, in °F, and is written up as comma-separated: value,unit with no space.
20,°F
